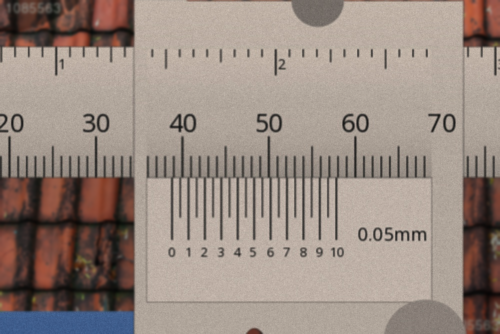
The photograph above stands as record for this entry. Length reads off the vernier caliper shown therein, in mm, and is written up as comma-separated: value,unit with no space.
38.8,mm
